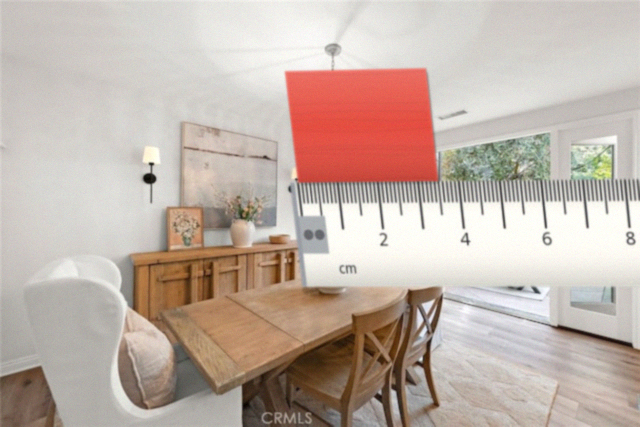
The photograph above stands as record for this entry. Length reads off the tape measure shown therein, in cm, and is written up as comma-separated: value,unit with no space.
3.5,cm
